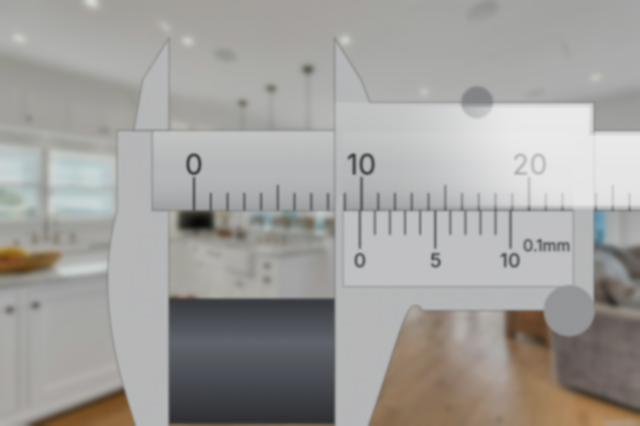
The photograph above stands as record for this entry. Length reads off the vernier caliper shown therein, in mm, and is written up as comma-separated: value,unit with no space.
9.9,mm
